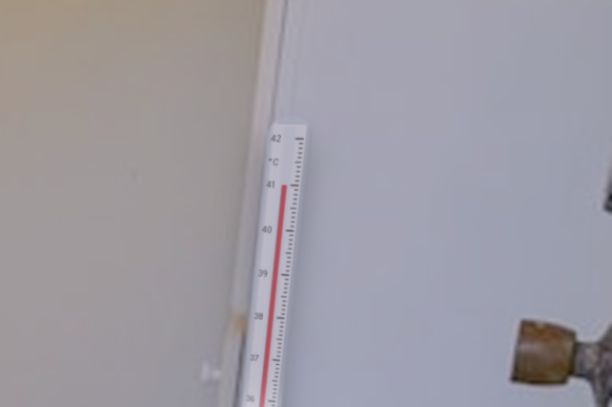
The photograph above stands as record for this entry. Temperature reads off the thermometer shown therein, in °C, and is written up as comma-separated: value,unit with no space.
41,°C
